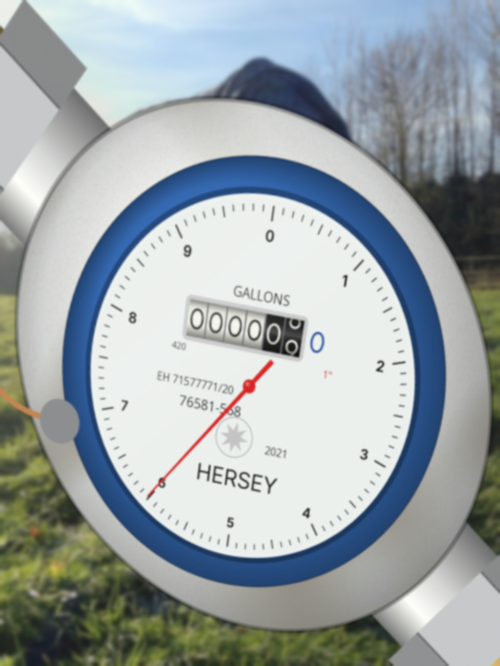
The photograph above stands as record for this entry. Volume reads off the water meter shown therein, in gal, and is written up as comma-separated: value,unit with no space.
86.0,gal
